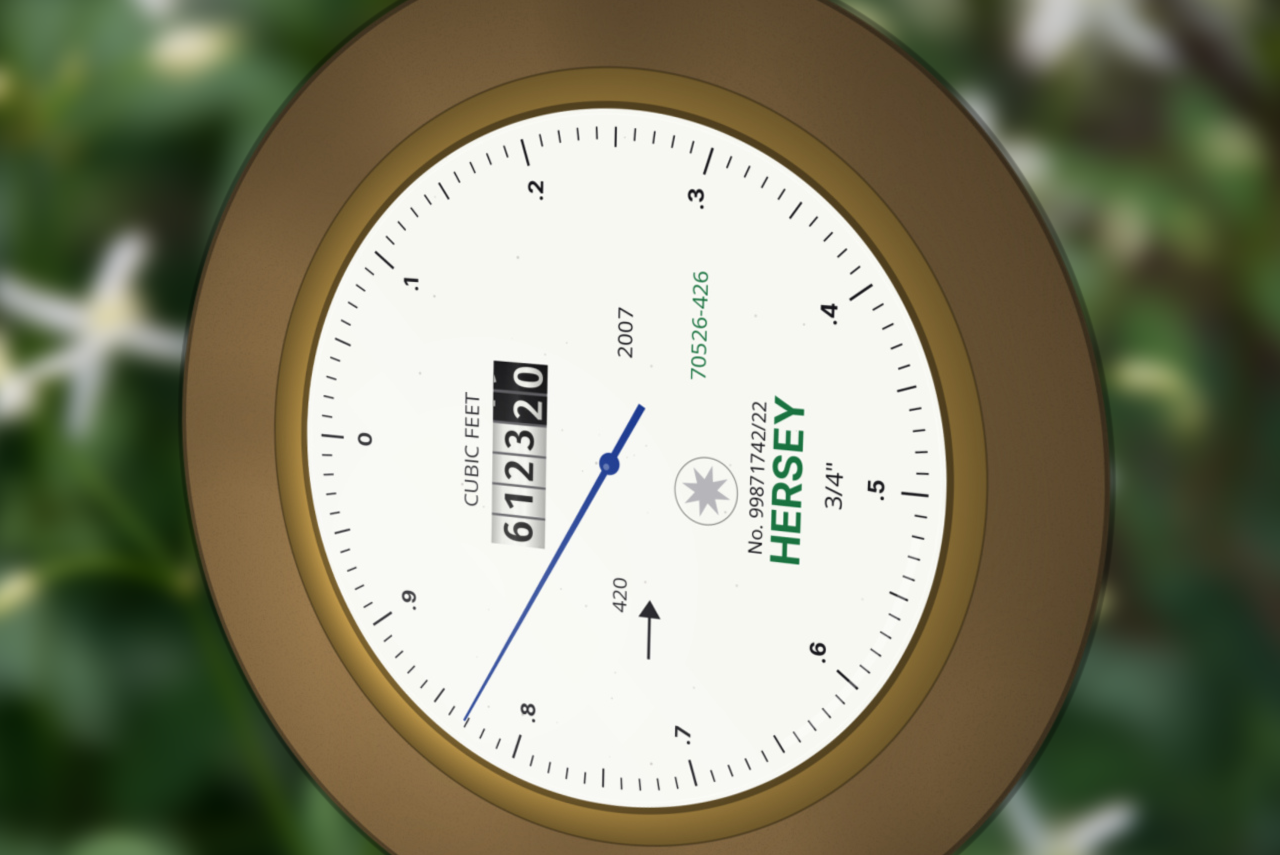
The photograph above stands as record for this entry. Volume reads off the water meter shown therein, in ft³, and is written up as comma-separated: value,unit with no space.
612319.83,ft³
